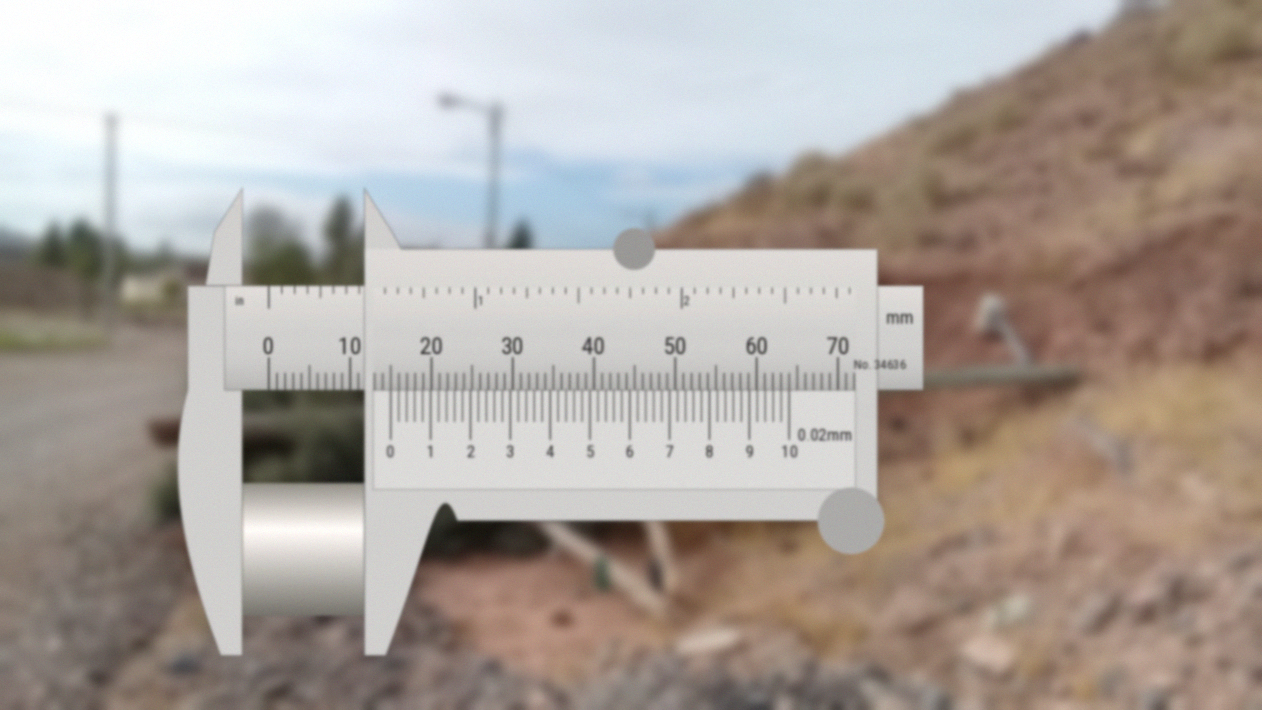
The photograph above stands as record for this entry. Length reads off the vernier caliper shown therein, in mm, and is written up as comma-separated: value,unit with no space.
15.0,mm
